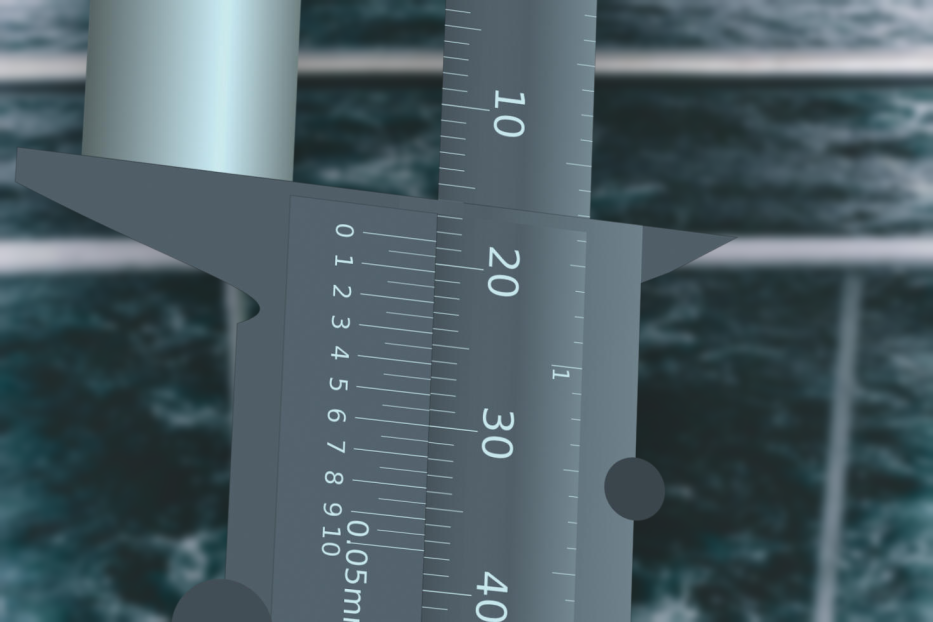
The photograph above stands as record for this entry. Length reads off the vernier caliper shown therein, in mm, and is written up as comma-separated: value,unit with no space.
18.6,mm
